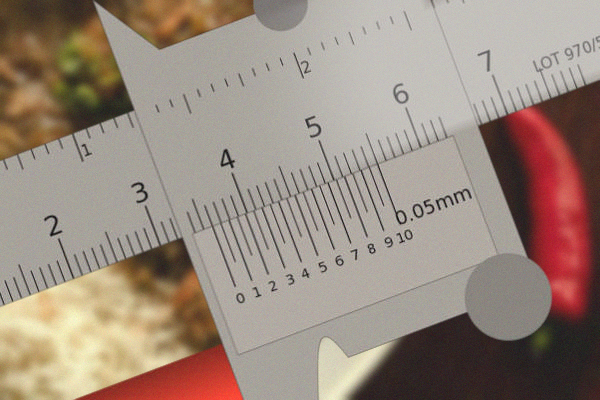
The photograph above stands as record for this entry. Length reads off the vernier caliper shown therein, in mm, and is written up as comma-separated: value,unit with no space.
36.0,mm
